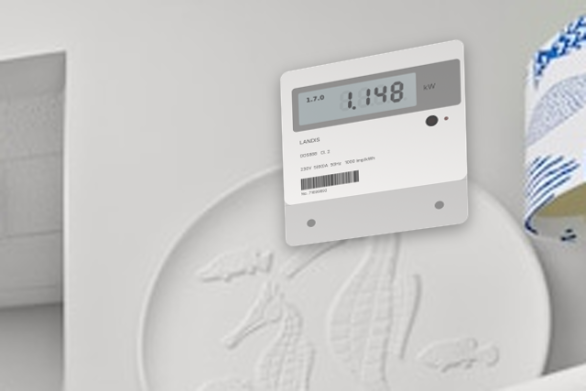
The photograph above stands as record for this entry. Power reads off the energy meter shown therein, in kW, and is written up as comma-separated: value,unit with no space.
1.148,kW
